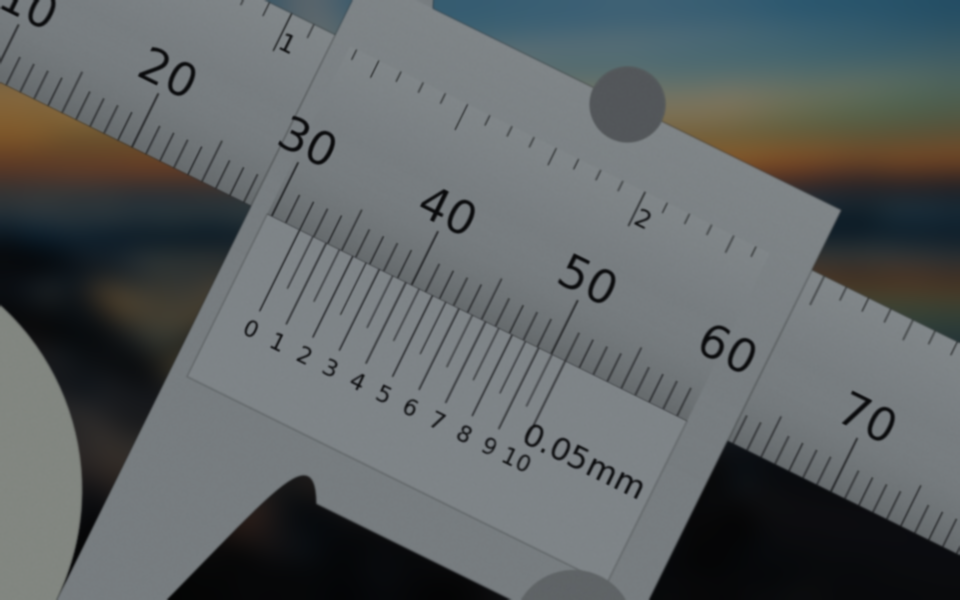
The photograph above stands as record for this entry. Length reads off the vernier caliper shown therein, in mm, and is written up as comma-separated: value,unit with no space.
32.0,mm
